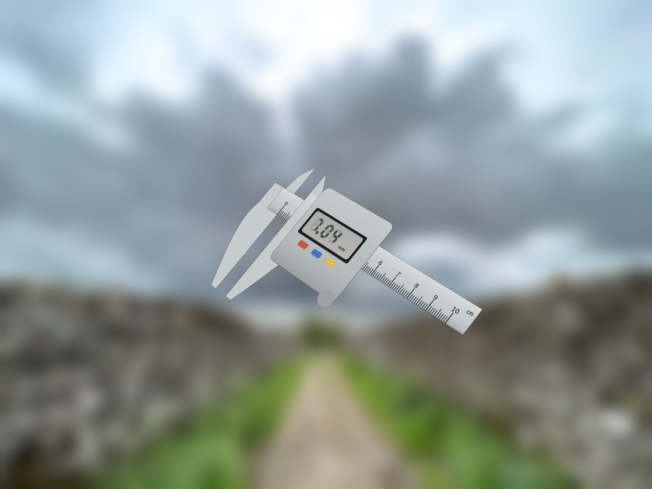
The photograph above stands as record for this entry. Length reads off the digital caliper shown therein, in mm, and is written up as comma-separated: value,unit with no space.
7.04,mm
